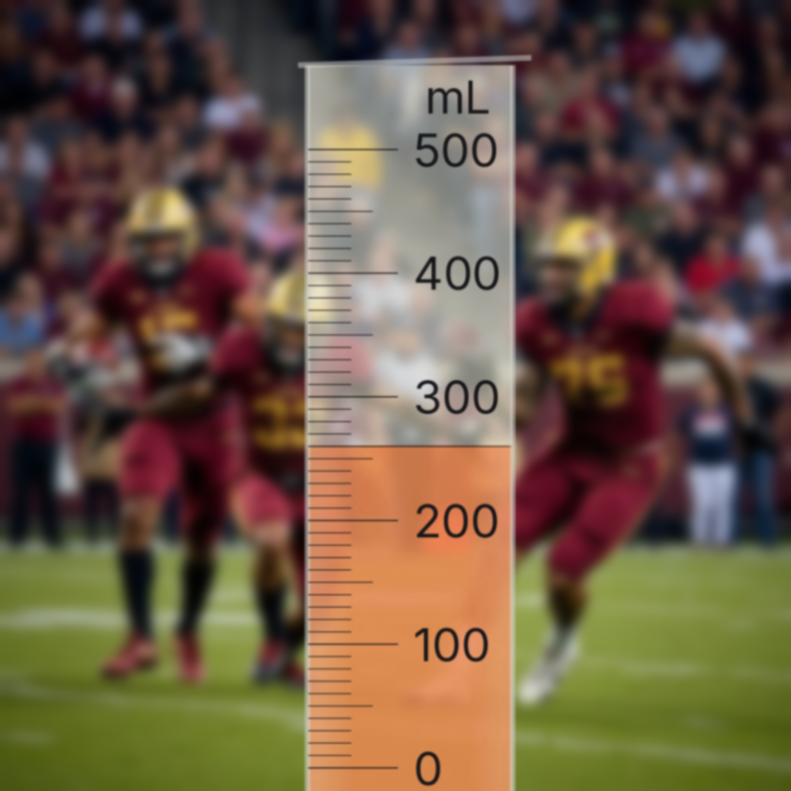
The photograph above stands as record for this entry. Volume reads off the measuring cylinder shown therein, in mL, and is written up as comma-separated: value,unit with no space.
260,mL
